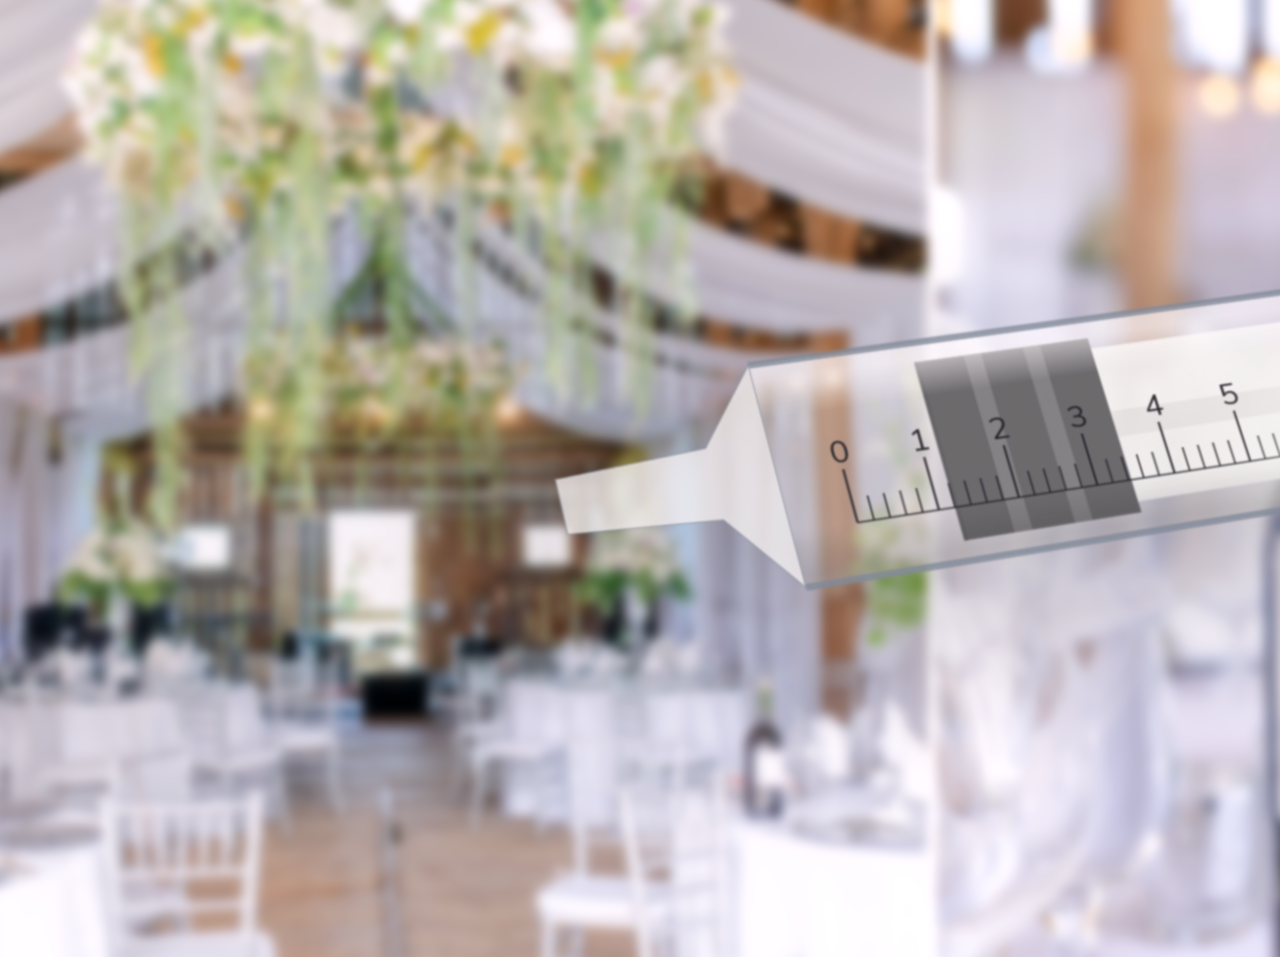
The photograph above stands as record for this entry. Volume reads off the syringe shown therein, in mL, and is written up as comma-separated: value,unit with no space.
1.2,mL
